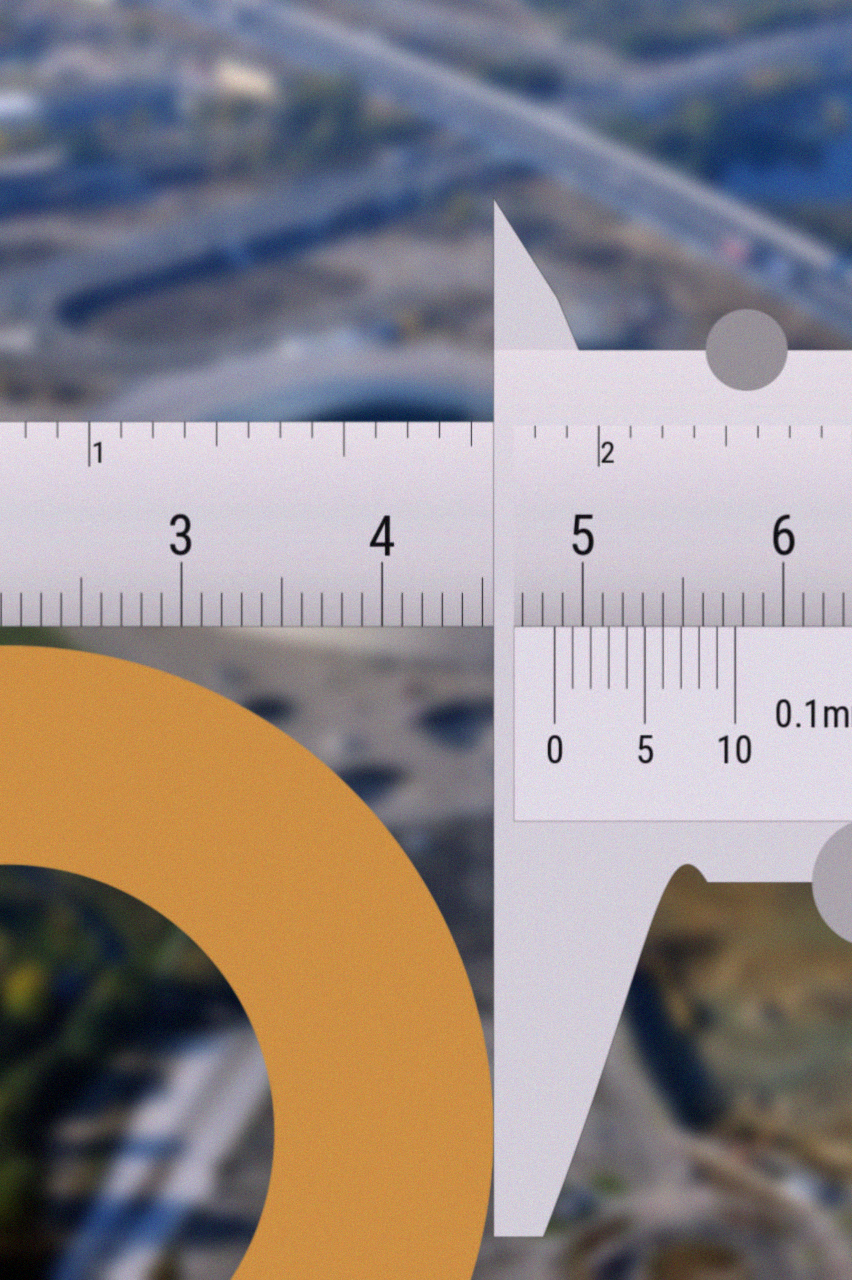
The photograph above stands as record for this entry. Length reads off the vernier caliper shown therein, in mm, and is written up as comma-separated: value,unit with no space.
48.6,mm
